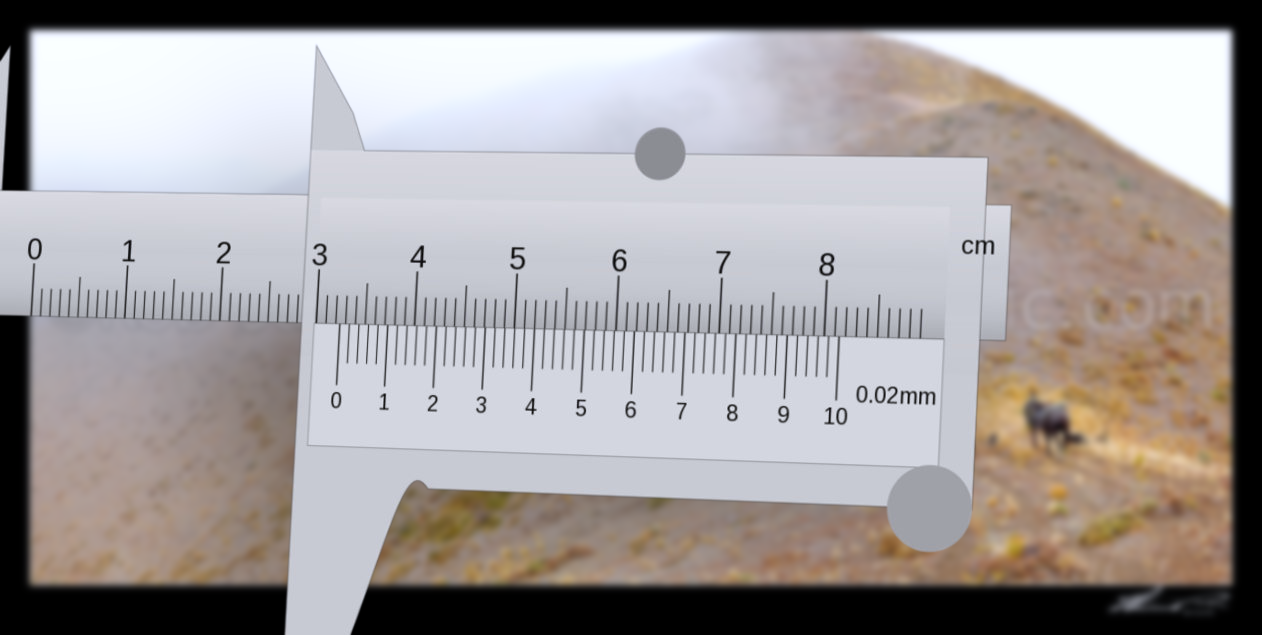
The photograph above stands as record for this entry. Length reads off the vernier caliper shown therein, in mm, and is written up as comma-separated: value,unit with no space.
32.4,mm
